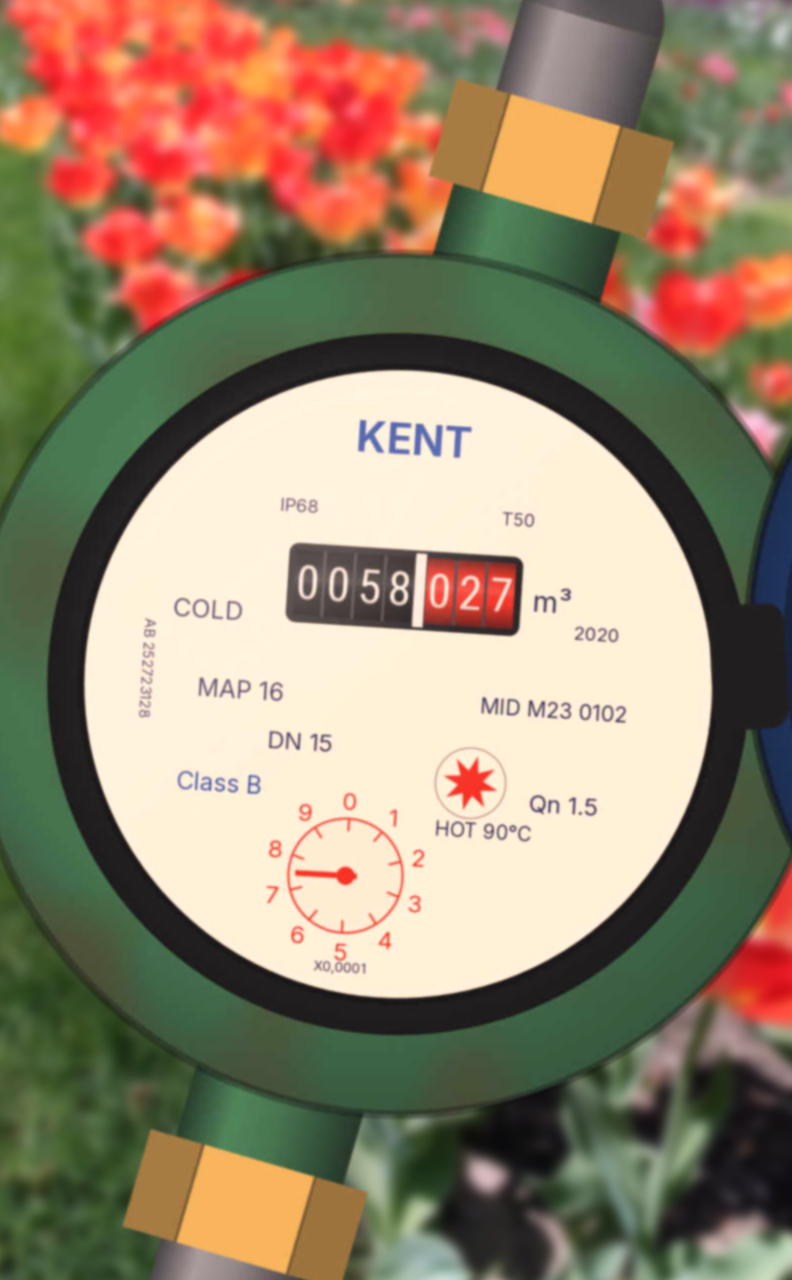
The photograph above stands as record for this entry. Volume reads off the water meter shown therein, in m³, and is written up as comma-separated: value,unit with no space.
58.0277,m³
